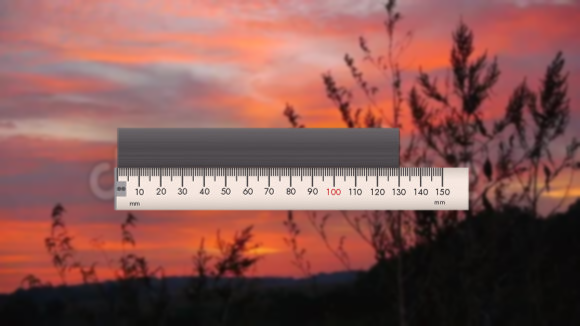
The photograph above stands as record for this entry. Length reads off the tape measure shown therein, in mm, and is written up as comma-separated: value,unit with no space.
130,mm
